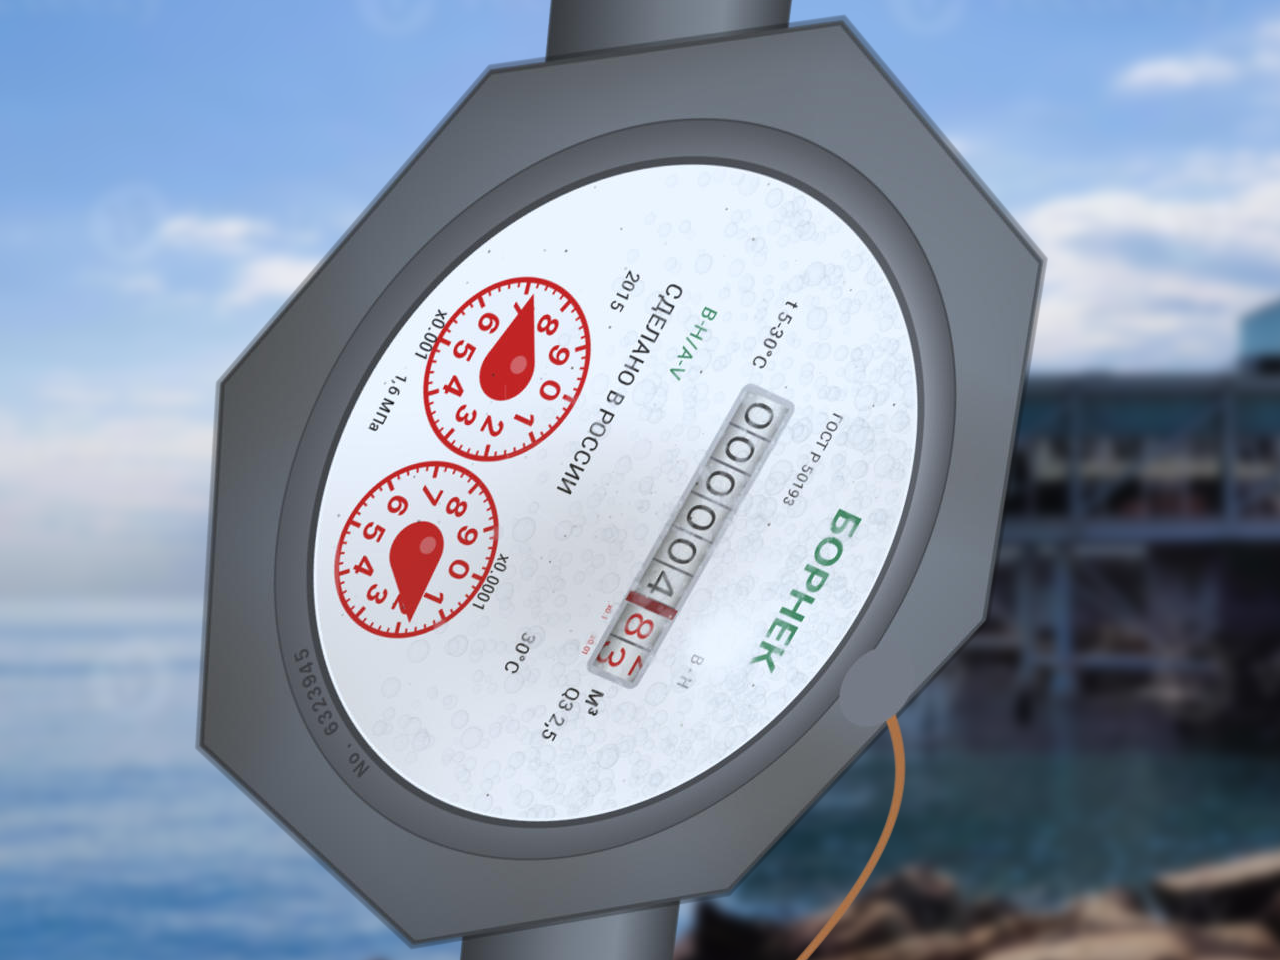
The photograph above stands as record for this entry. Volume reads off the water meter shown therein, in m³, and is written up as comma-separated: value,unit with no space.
4.8271,m³
